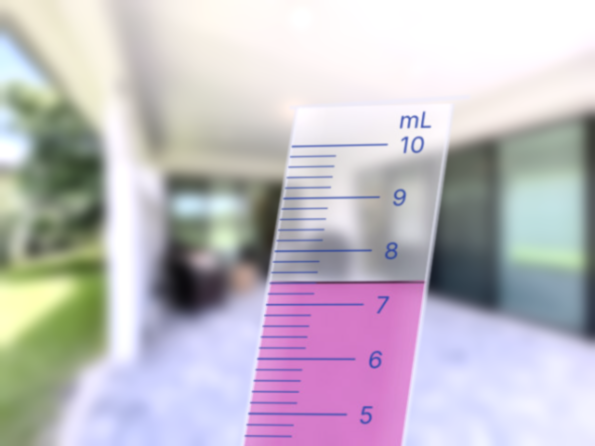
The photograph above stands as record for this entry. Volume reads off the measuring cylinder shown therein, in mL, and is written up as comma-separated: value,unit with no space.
7.4,mL
